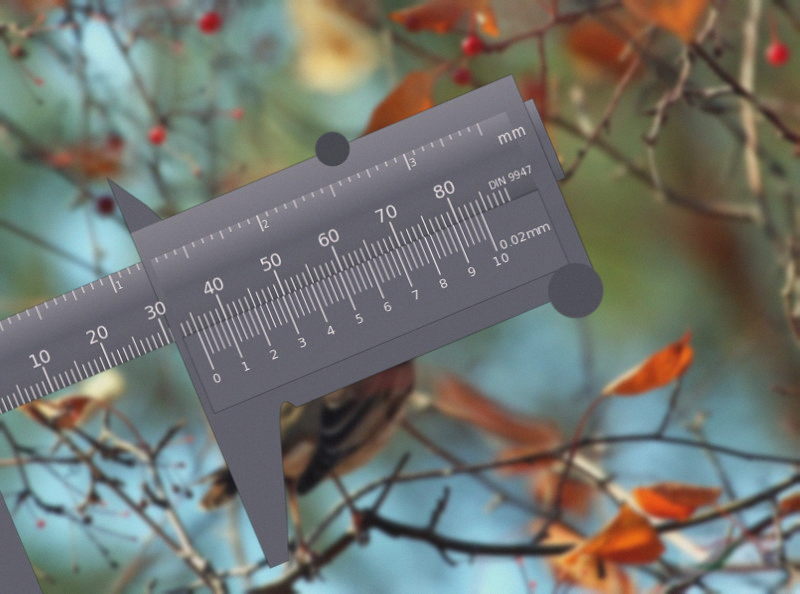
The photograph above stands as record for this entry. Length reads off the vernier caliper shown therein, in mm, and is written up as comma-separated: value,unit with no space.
35.0,mm
